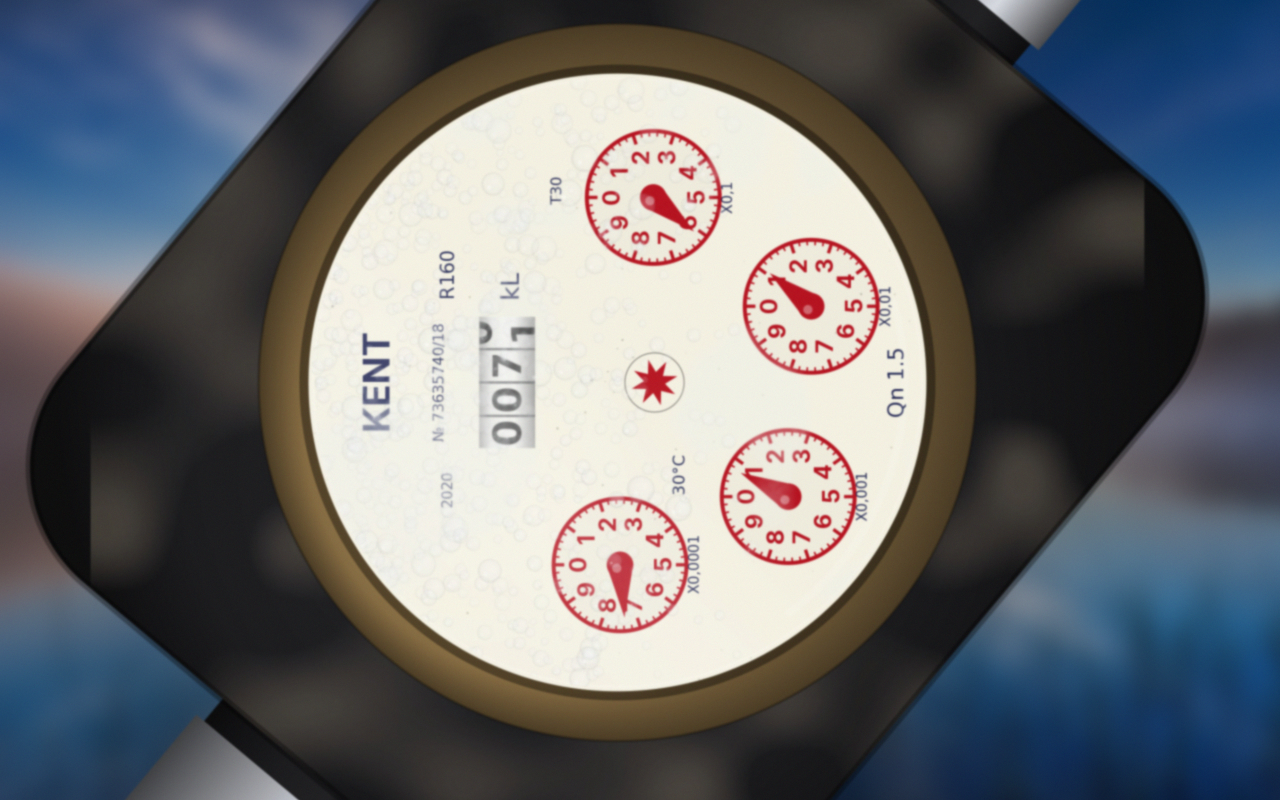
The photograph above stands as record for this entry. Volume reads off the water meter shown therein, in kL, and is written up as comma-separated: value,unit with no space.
70.6107,kL
